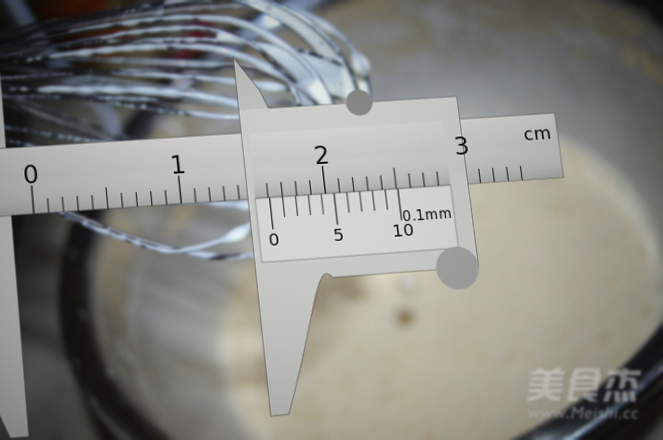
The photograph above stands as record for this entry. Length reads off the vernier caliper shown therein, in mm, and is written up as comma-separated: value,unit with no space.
16.1,mm
